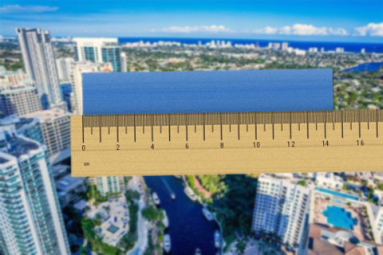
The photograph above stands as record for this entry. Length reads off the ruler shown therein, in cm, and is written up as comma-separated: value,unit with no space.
14.5,cm
